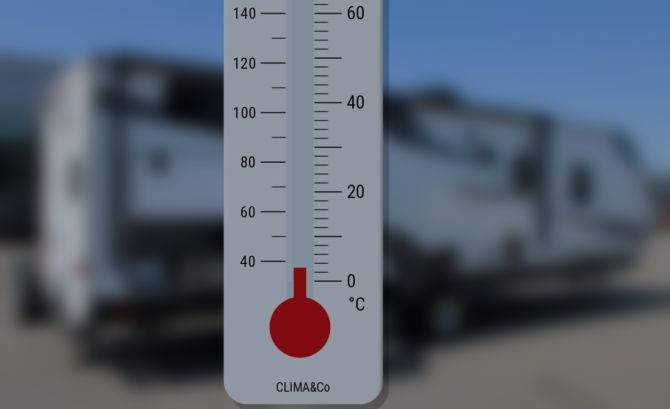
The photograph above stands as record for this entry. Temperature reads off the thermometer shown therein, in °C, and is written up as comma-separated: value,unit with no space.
3,°C
